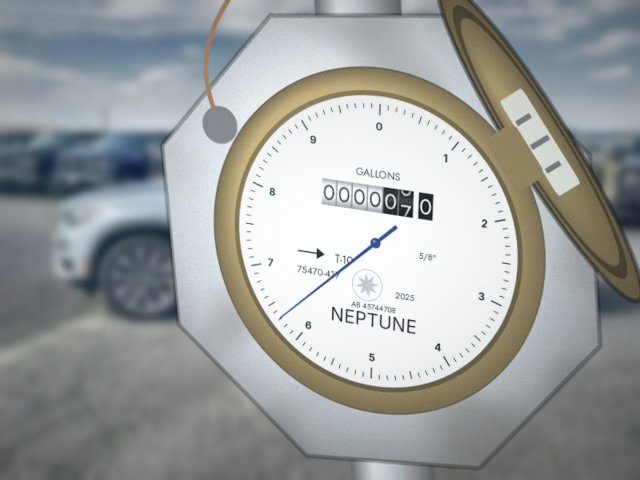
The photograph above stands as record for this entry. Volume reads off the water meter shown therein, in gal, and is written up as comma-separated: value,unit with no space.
66.3,gal
